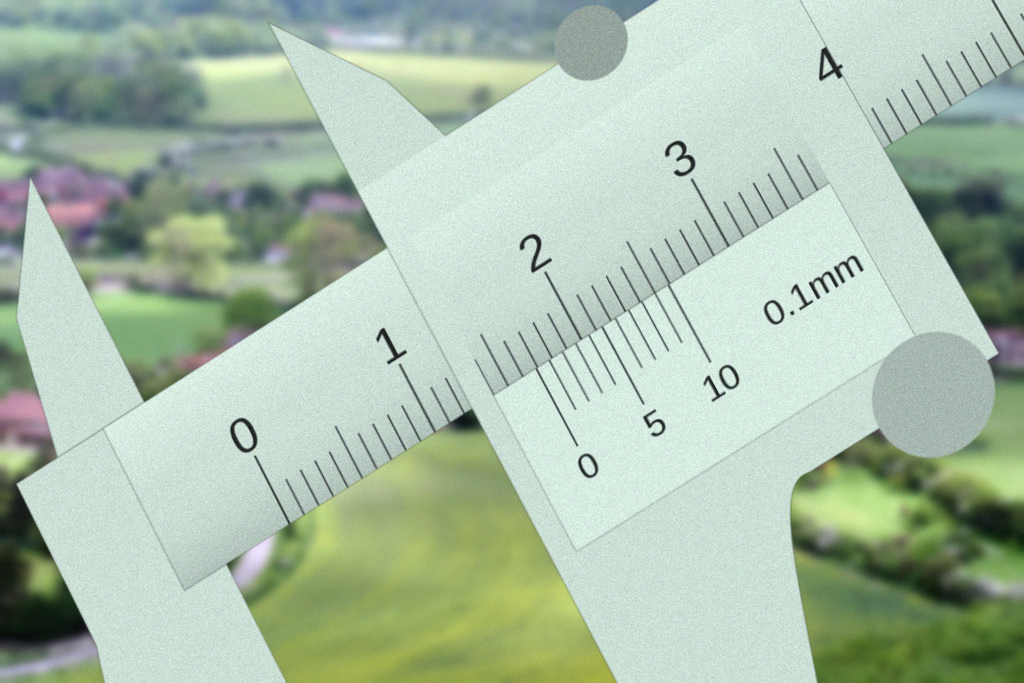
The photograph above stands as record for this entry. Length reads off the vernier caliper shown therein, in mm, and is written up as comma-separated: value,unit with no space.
16.9,mm
